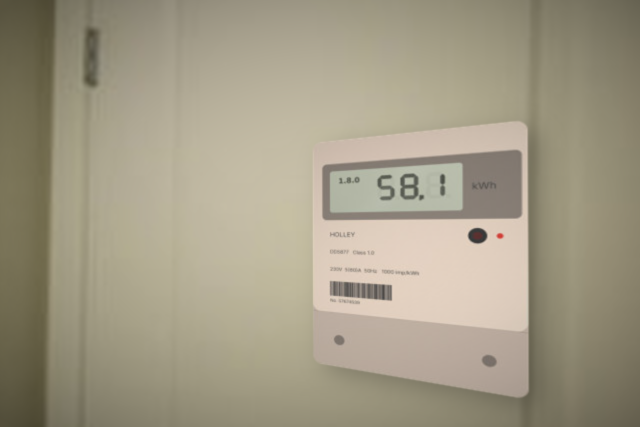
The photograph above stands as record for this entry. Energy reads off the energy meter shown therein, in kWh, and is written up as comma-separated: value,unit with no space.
58.1,kWh
